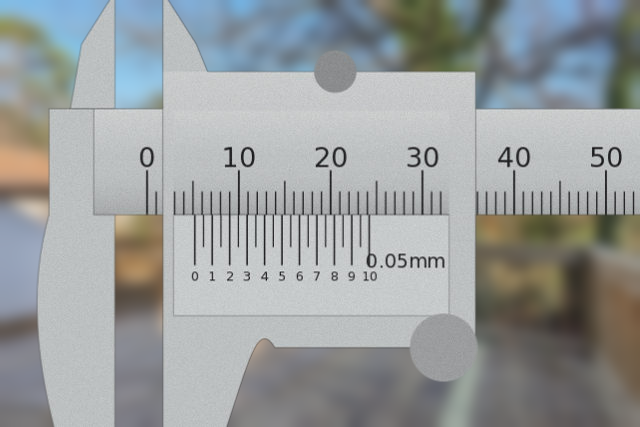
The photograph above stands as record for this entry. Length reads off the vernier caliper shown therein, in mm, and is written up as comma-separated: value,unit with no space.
5.2,mm
